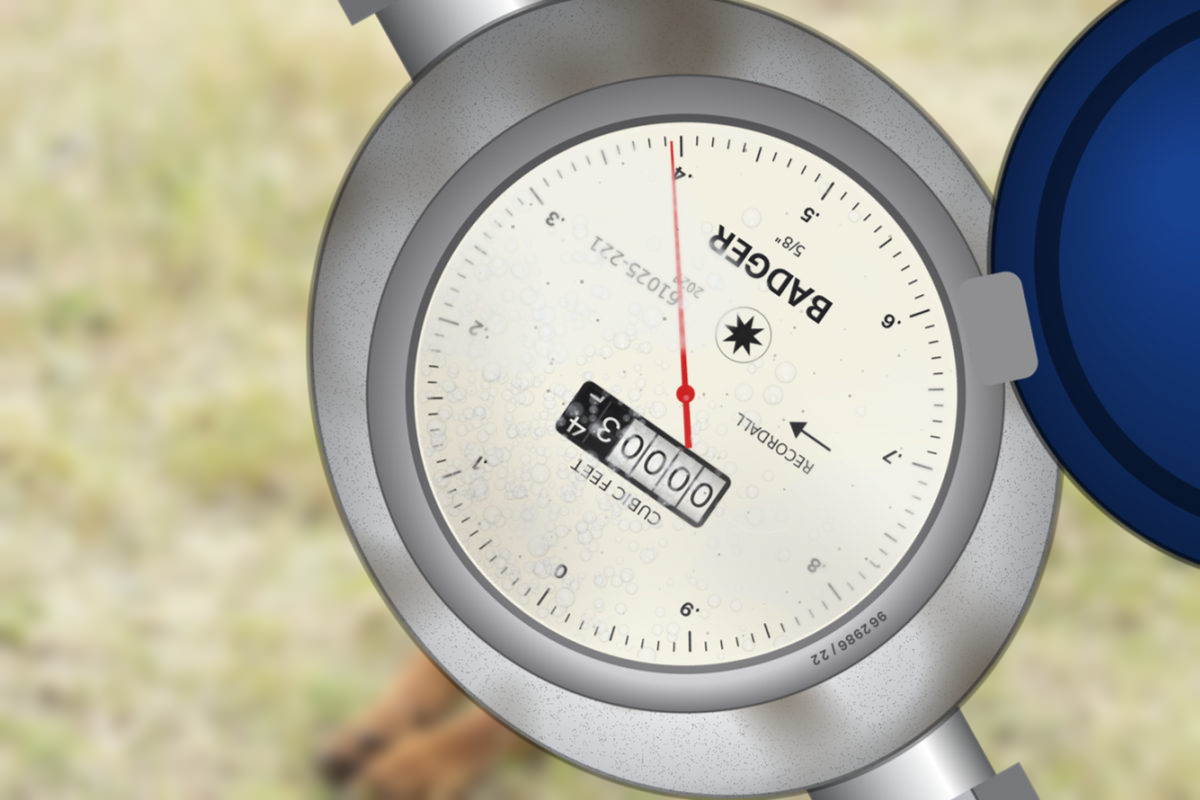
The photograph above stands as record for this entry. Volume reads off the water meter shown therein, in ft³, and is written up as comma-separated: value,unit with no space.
34.39,ft³
